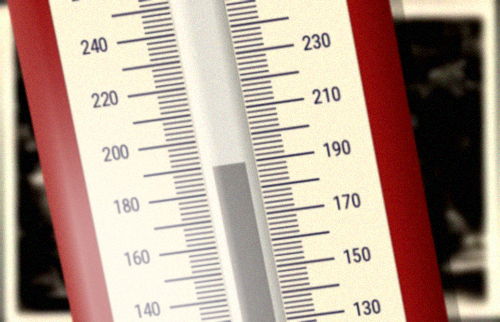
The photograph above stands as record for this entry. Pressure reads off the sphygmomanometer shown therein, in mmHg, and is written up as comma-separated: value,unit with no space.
190,mmHg
